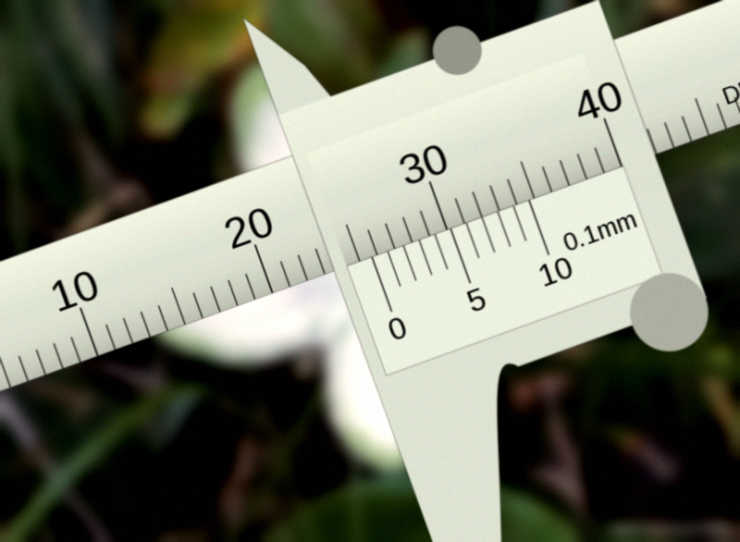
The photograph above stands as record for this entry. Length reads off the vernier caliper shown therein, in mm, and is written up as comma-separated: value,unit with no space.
25.7,mm
